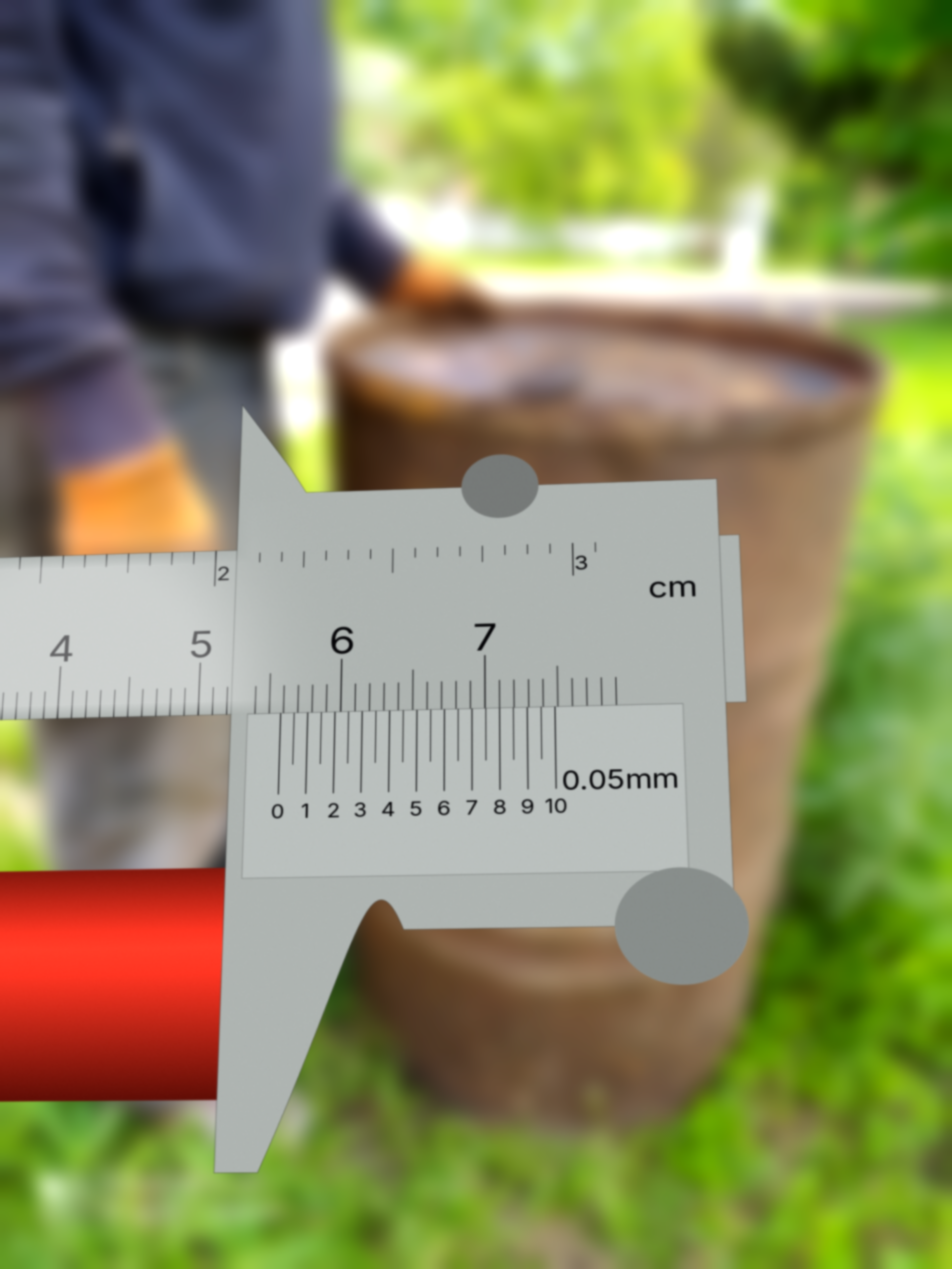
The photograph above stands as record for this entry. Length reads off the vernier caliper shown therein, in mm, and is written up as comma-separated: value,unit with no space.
55.8,mm
